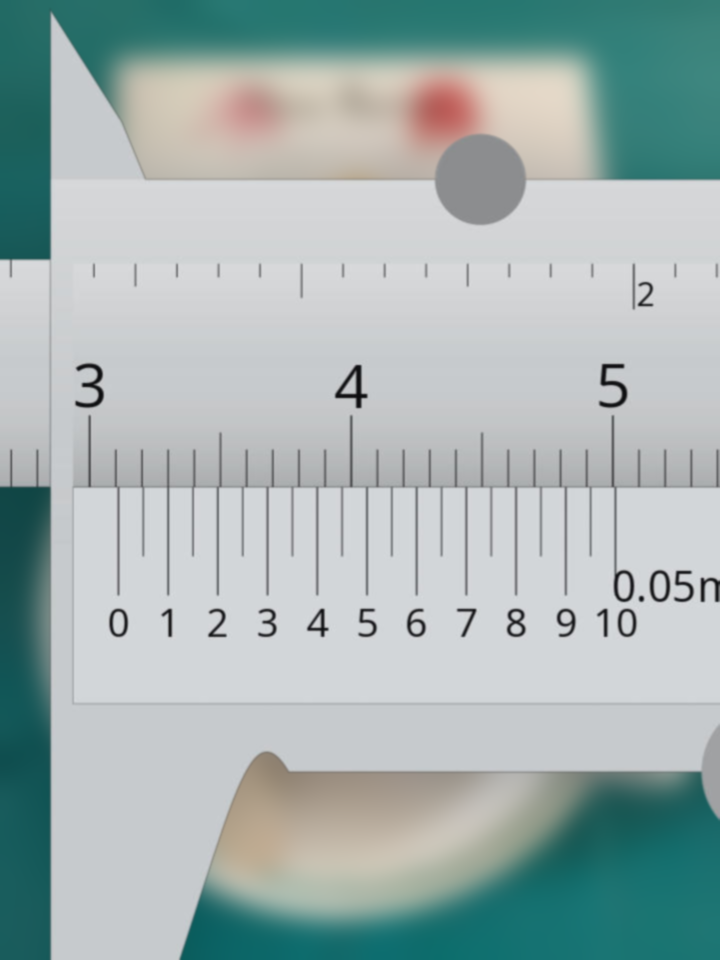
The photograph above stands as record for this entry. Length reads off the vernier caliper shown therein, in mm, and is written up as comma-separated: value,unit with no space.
31.1,mm
